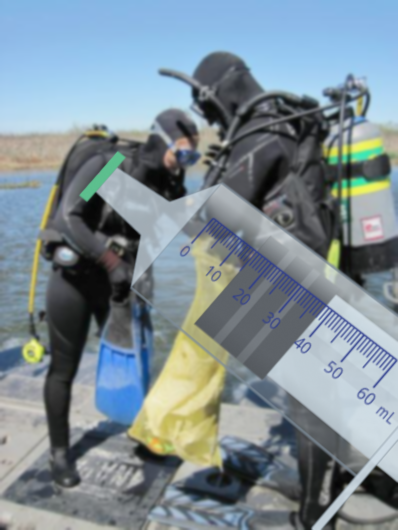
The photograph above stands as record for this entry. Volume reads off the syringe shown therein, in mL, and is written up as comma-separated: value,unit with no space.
15,mL
